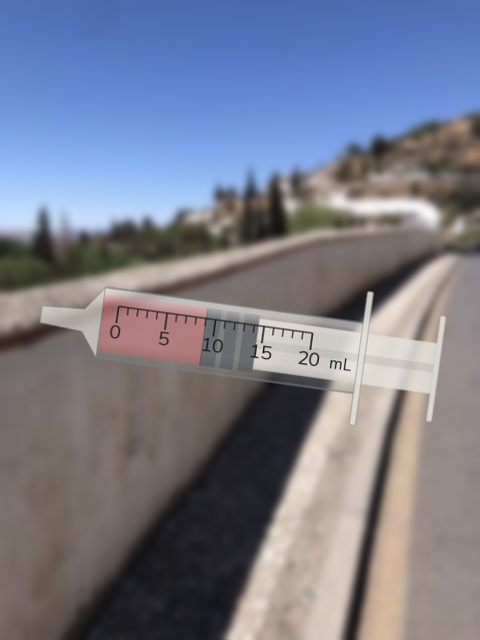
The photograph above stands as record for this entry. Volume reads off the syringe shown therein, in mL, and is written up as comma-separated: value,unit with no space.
9,mL
